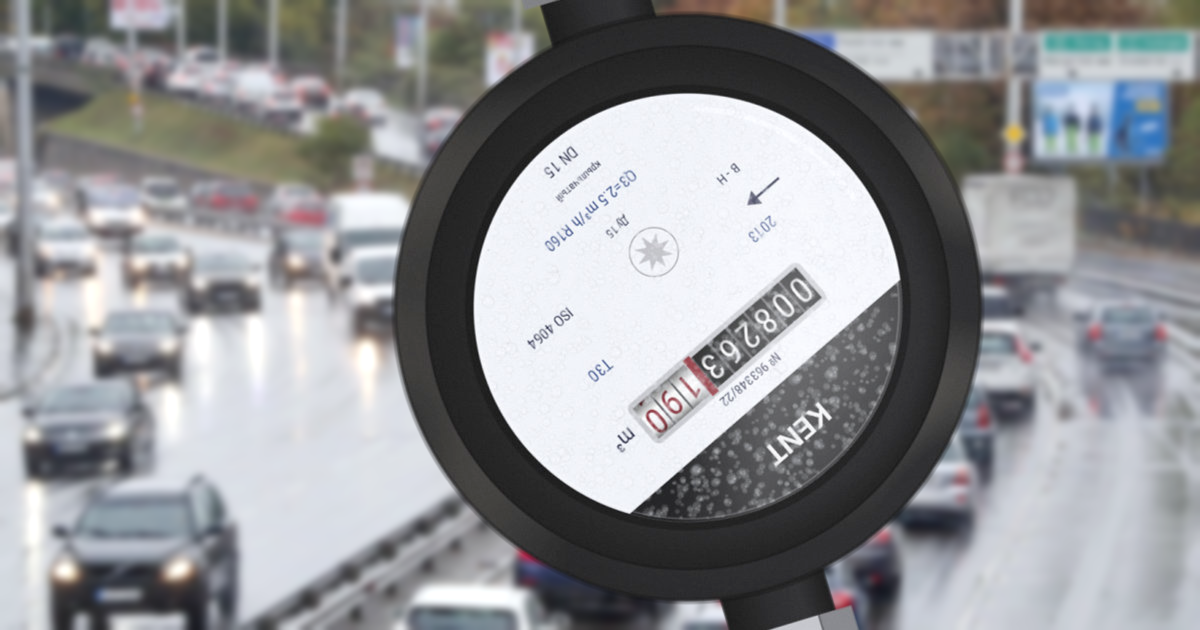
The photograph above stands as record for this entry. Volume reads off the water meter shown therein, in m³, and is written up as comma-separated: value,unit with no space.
8263.190,m³
